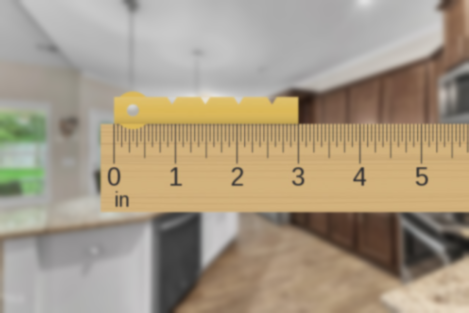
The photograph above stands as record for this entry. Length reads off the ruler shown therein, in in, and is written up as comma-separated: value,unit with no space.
3,in
